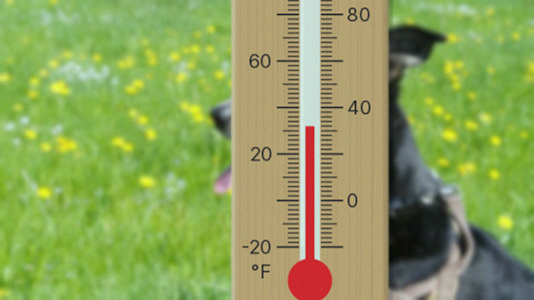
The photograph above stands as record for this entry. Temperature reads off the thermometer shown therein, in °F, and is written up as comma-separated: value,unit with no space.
32,°F
